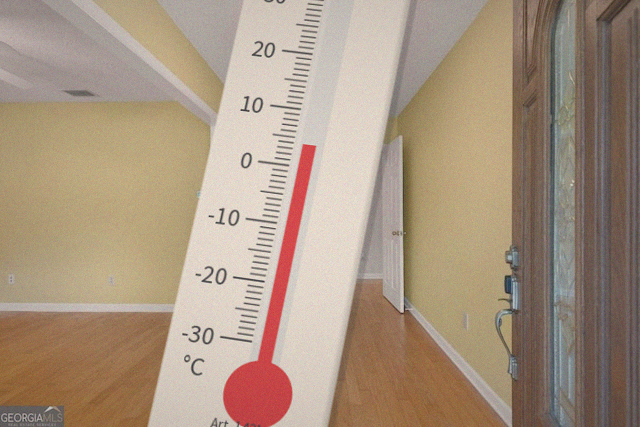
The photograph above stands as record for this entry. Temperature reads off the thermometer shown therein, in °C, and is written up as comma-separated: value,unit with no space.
4,°C
